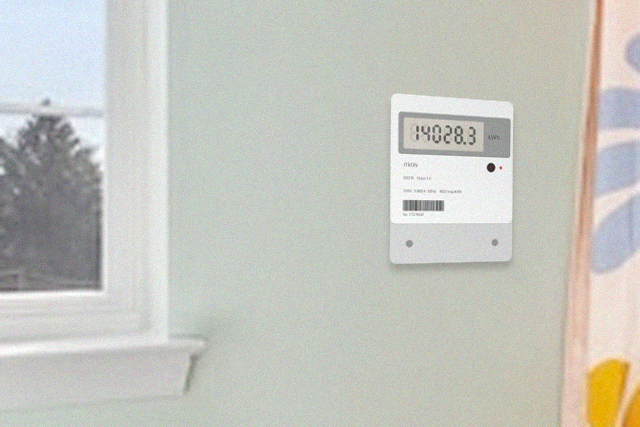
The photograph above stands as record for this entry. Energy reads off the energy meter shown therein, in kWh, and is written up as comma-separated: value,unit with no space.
14028.3,kWh
